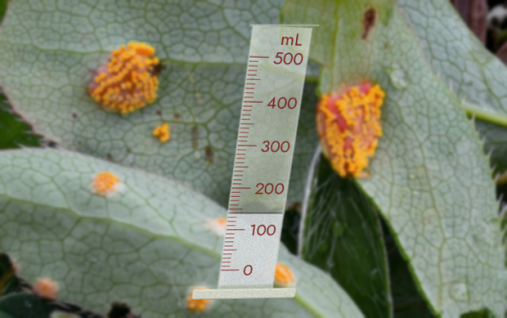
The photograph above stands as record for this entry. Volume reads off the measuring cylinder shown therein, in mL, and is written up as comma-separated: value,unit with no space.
140,mL
